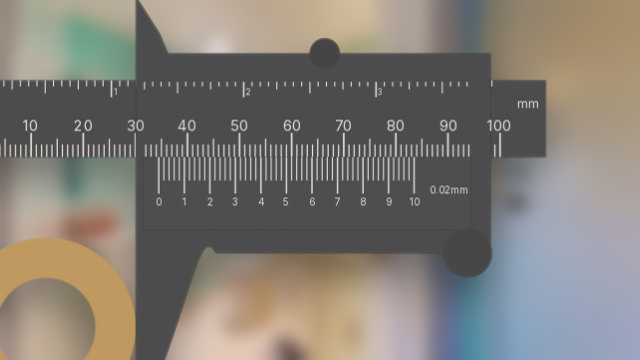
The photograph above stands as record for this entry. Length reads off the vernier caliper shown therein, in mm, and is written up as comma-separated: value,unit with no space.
34.5,mm
